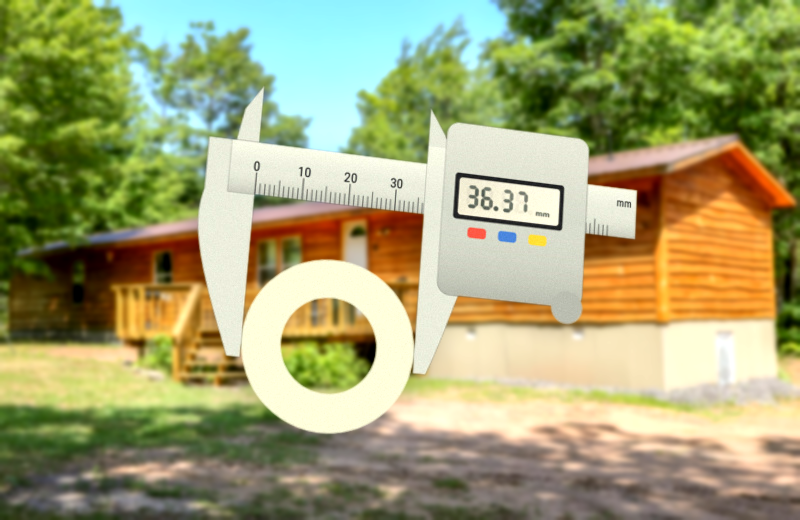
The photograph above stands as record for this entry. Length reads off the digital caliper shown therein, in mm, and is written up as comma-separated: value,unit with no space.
36.37,mm
